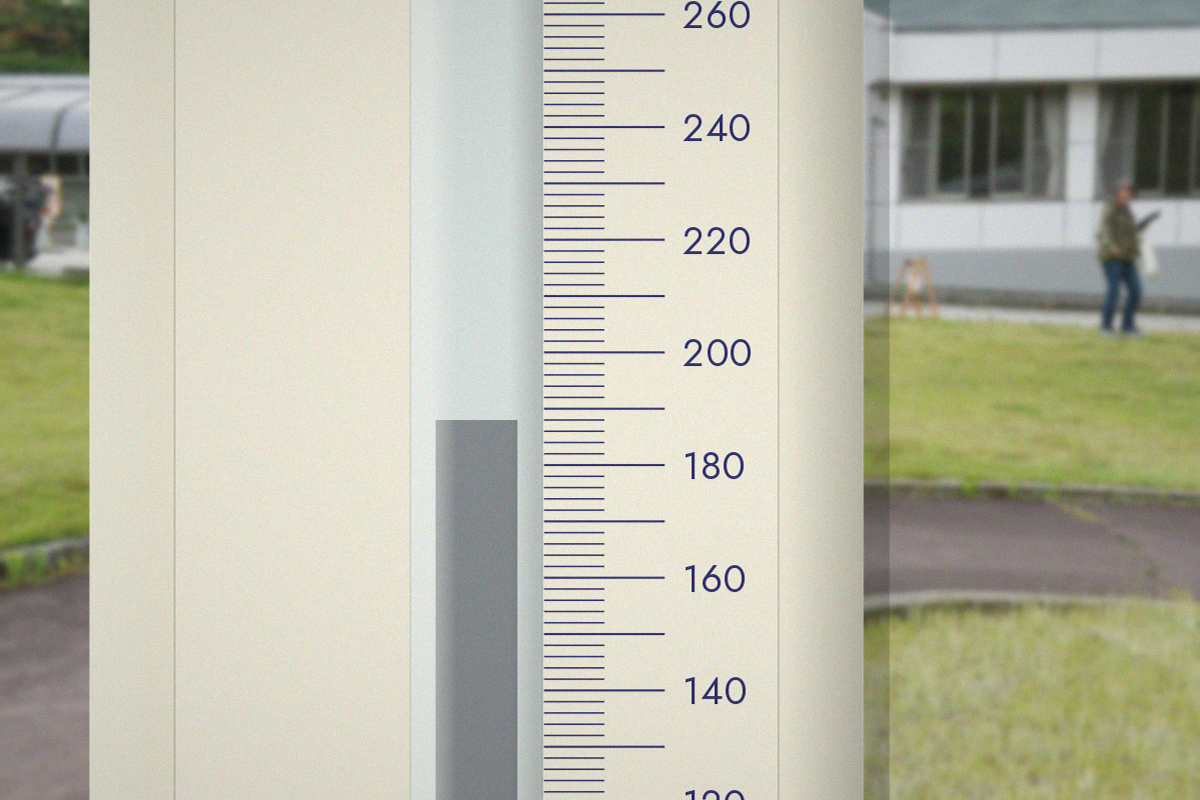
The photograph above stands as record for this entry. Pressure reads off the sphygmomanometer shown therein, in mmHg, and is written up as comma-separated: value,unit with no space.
188,mmHg
